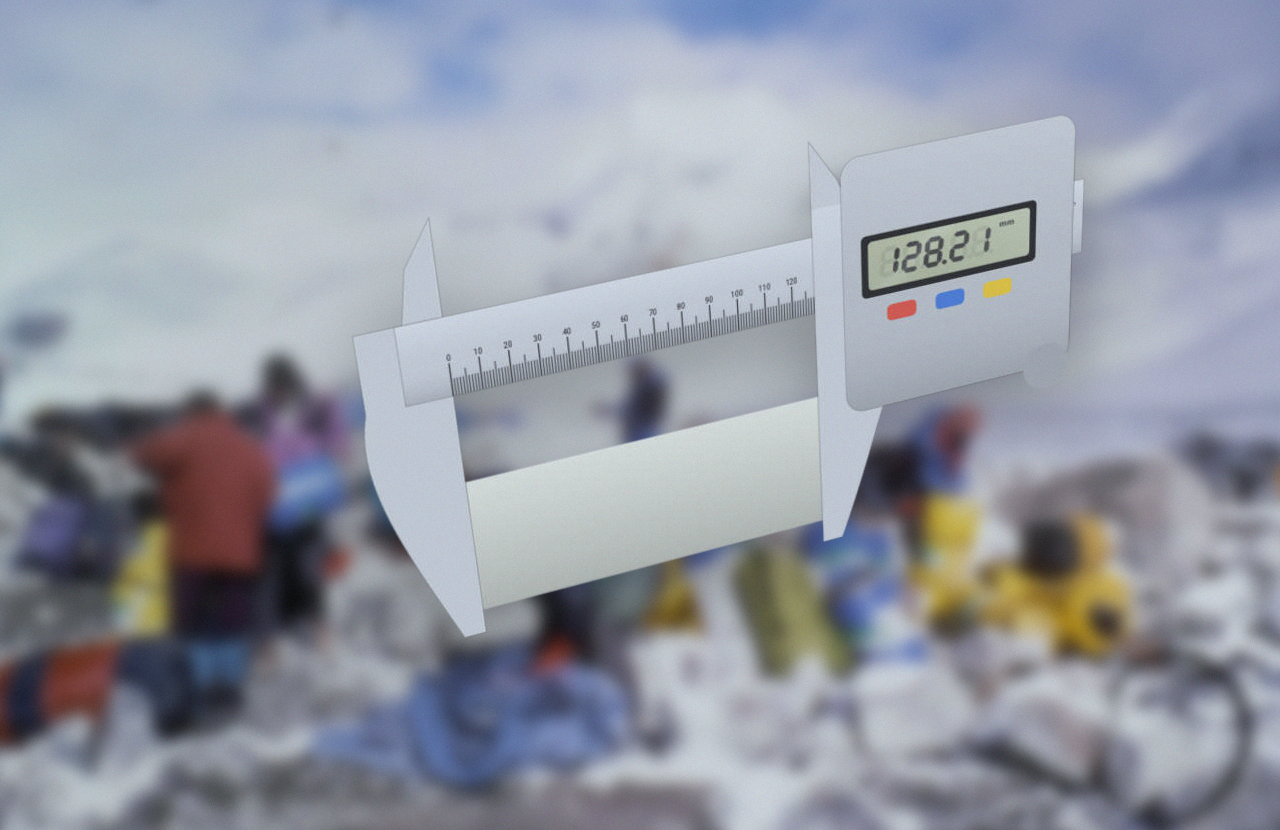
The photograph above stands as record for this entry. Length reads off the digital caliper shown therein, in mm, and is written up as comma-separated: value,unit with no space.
128.21,mm
